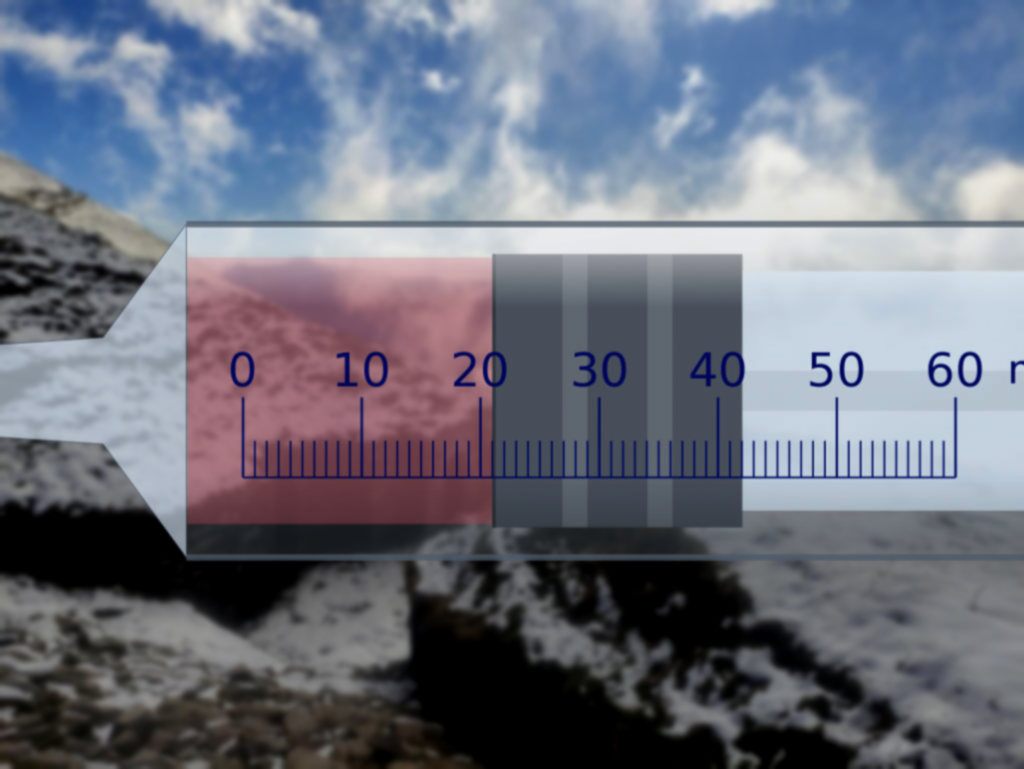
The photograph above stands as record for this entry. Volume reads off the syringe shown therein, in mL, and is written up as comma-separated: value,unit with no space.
21,mL
